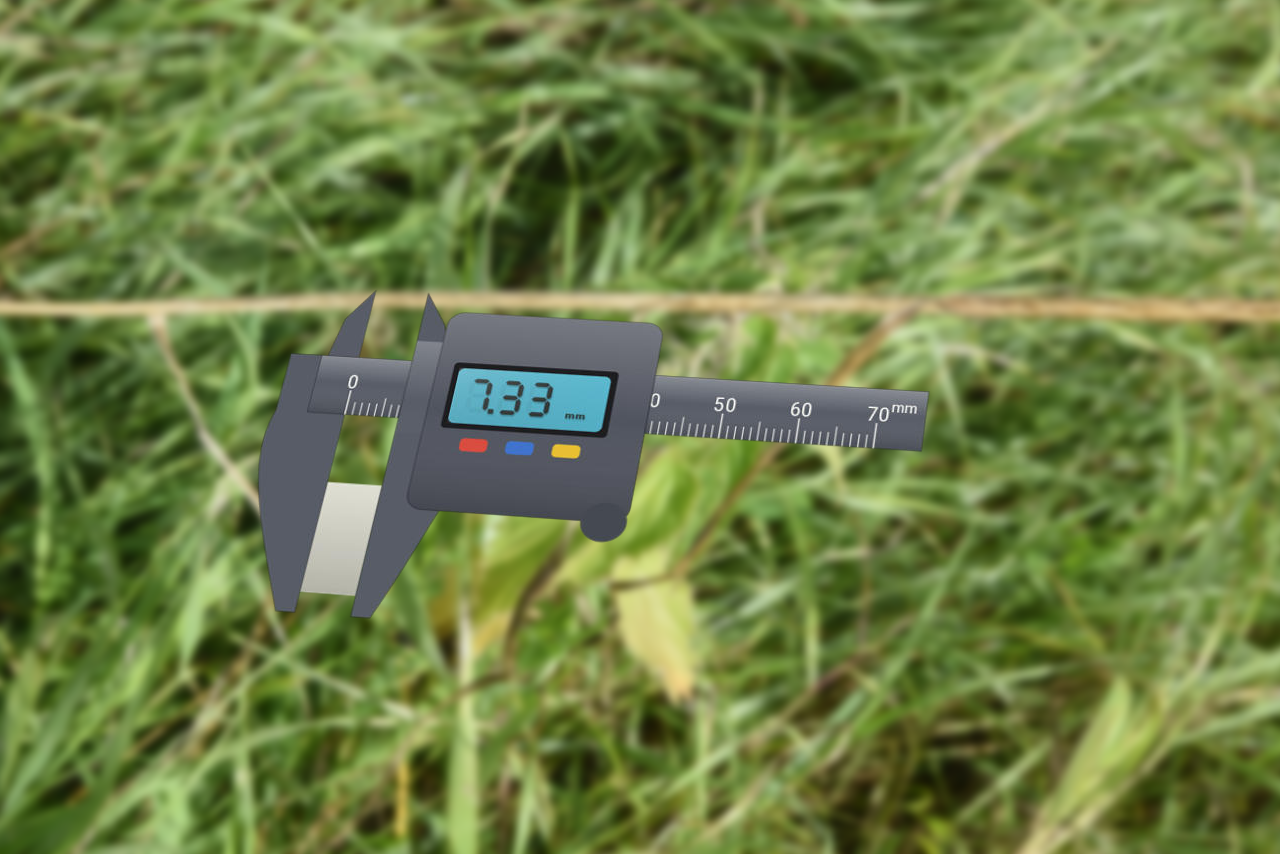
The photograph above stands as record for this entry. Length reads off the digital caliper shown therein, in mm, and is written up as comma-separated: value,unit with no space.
7.33,mm
